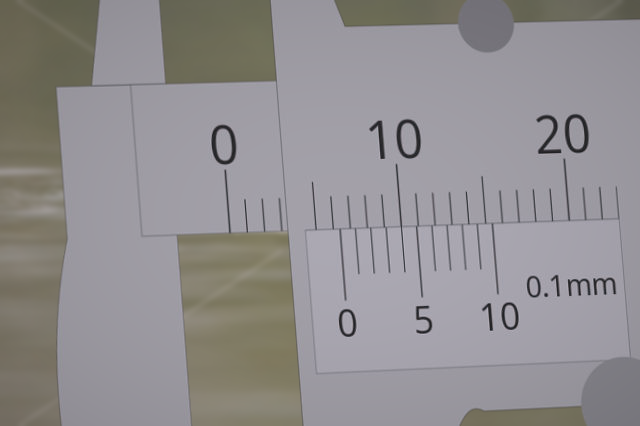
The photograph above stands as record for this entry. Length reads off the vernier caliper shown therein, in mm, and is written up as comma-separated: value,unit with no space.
6.4,mm
